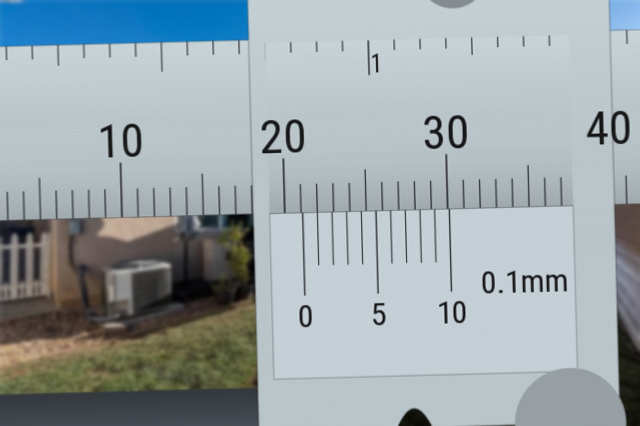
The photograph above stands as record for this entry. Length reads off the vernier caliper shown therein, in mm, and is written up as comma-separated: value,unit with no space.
21.1,mm
